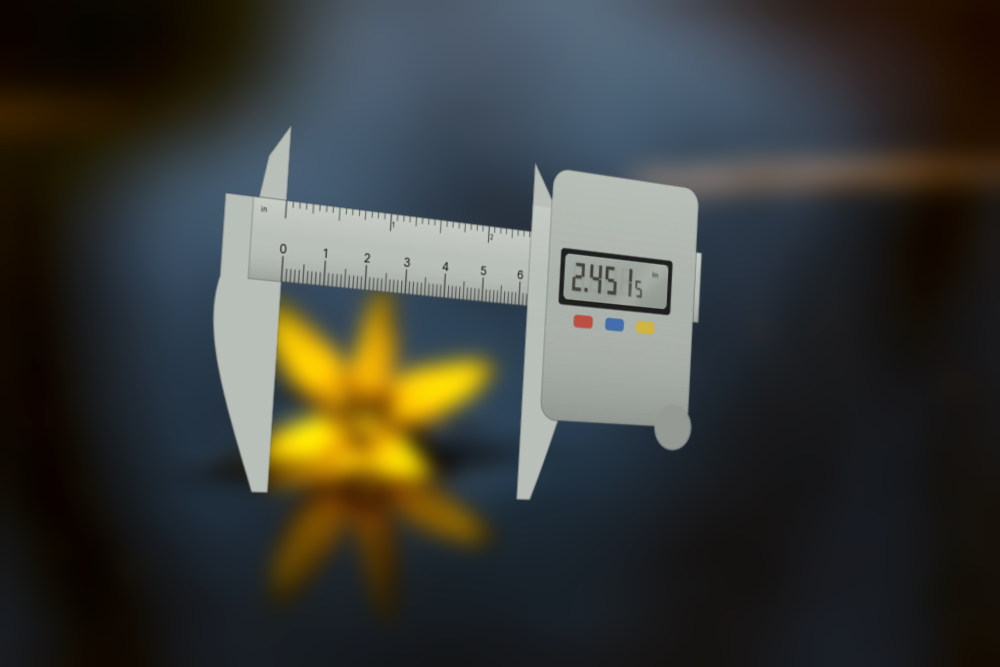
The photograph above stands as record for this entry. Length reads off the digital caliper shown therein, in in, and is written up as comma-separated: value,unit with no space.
2.4515,in
